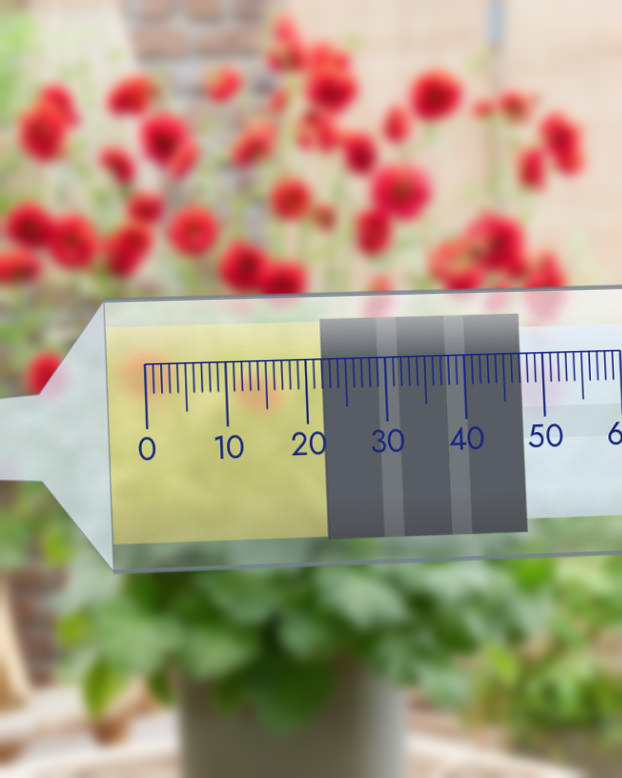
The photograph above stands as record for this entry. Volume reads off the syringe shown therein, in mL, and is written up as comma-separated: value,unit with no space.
22,mL
